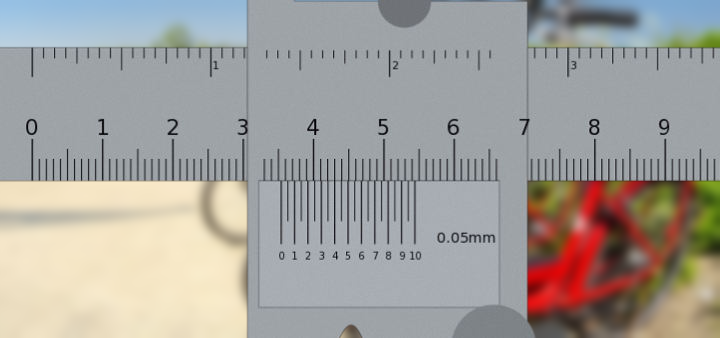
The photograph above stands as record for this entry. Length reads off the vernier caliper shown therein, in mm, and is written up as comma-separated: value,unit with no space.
35.4,mm
